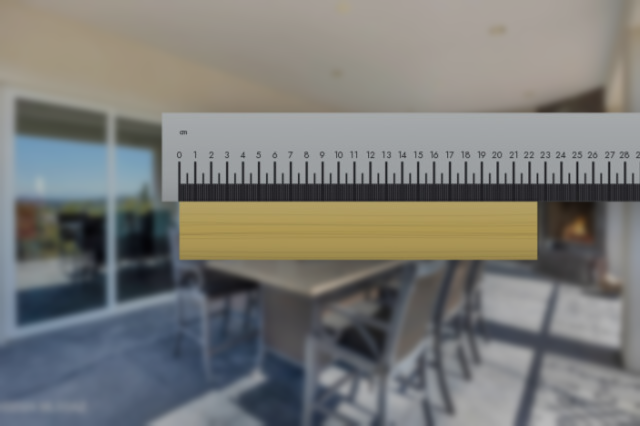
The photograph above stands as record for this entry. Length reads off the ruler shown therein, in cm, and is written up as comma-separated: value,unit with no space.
22.5,cm
